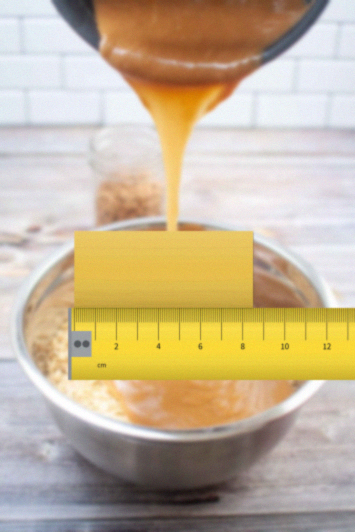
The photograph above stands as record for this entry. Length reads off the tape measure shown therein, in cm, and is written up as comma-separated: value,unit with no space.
8.5,cm
